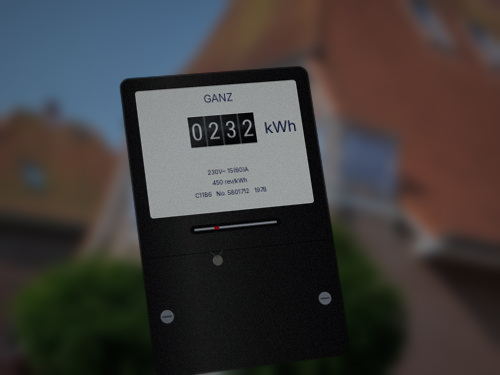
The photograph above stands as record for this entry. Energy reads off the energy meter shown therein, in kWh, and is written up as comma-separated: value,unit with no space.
232,kWh
